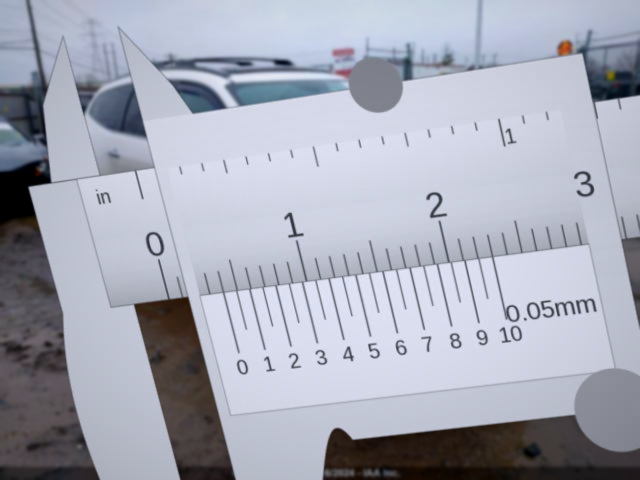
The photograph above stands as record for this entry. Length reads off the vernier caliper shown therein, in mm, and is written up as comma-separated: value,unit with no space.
4.0,mm
